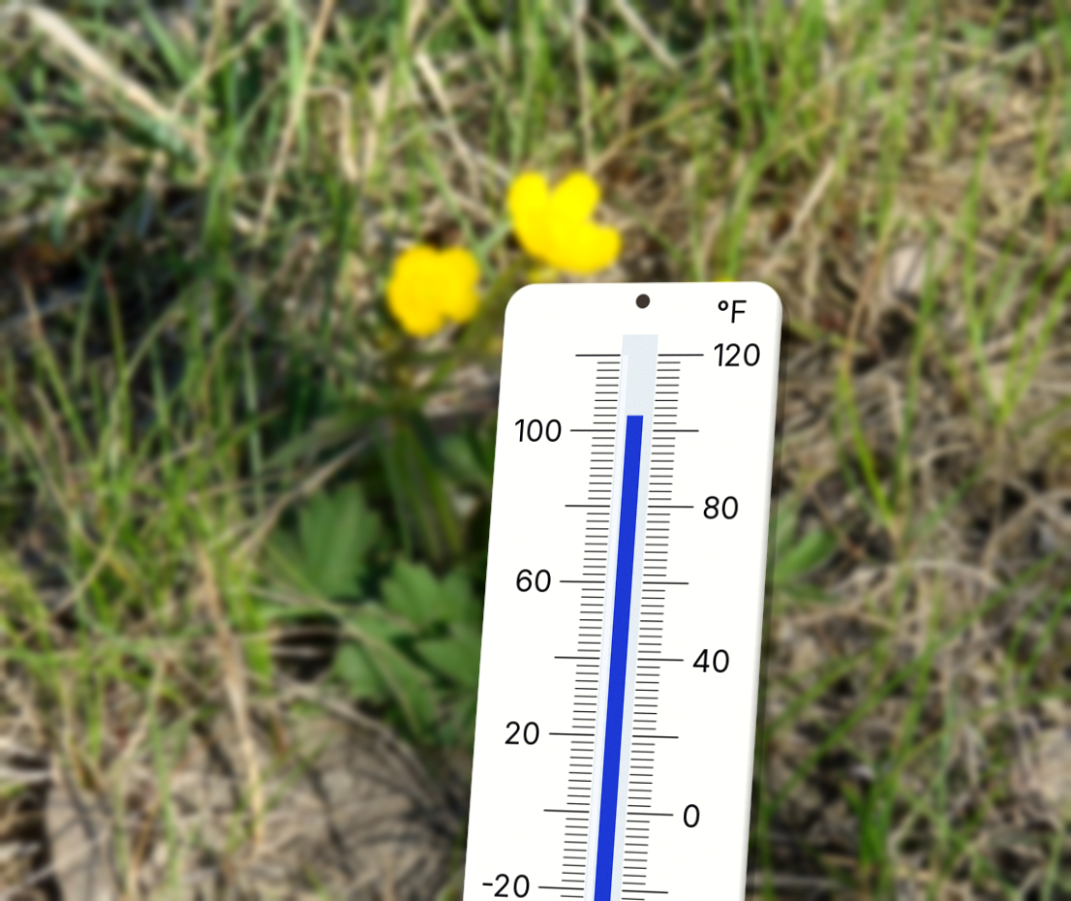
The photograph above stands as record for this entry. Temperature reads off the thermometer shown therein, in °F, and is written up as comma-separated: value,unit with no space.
104,°F
